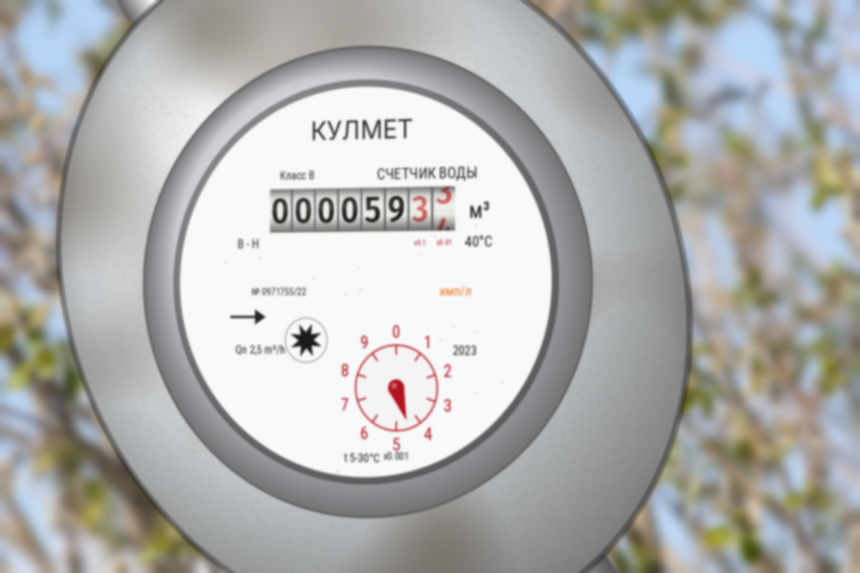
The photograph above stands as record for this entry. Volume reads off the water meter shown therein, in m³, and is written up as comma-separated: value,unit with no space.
59.334,m³
